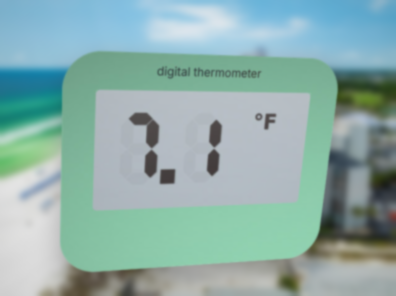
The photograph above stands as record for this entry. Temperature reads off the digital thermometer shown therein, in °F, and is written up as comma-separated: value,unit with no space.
7.1,°F
